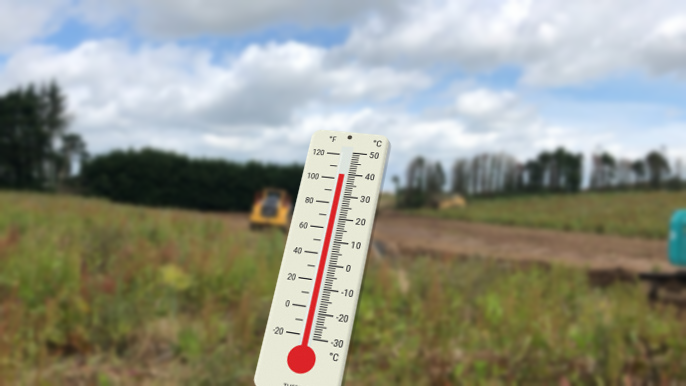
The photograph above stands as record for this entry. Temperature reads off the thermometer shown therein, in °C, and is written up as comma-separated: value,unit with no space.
40,°C
